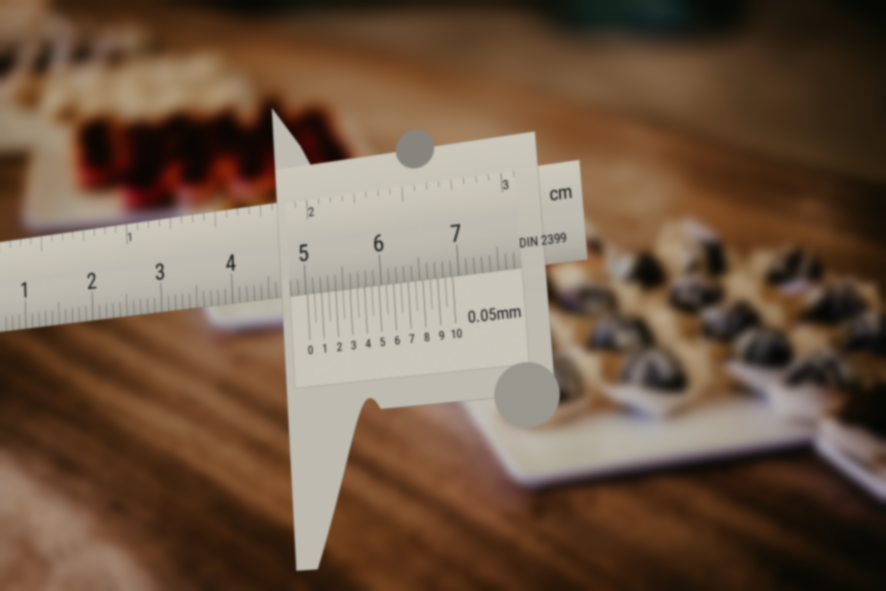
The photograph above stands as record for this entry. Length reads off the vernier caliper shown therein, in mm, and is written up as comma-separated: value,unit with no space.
50.2,mm
